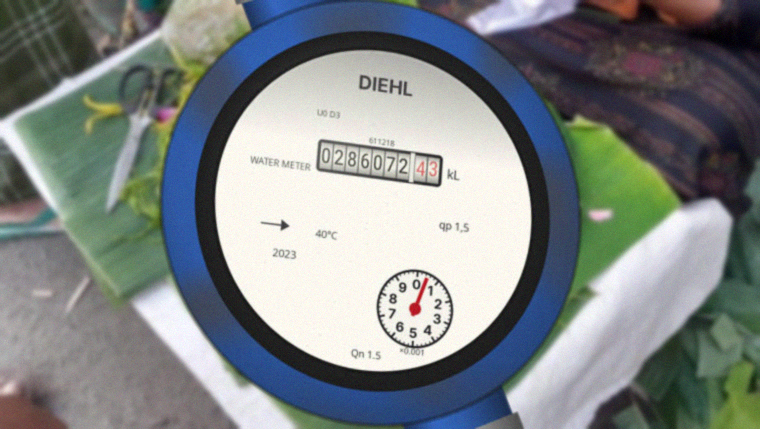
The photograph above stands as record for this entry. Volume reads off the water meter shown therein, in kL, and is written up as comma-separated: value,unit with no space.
286072.430,kL
